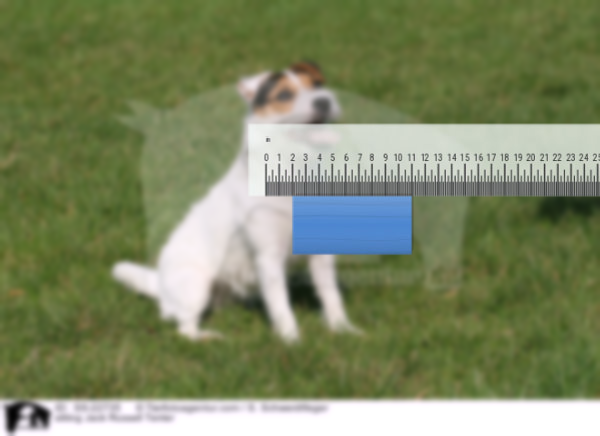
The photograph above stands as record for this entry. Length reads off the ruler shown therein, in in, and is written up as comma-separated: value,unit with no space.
9,in
